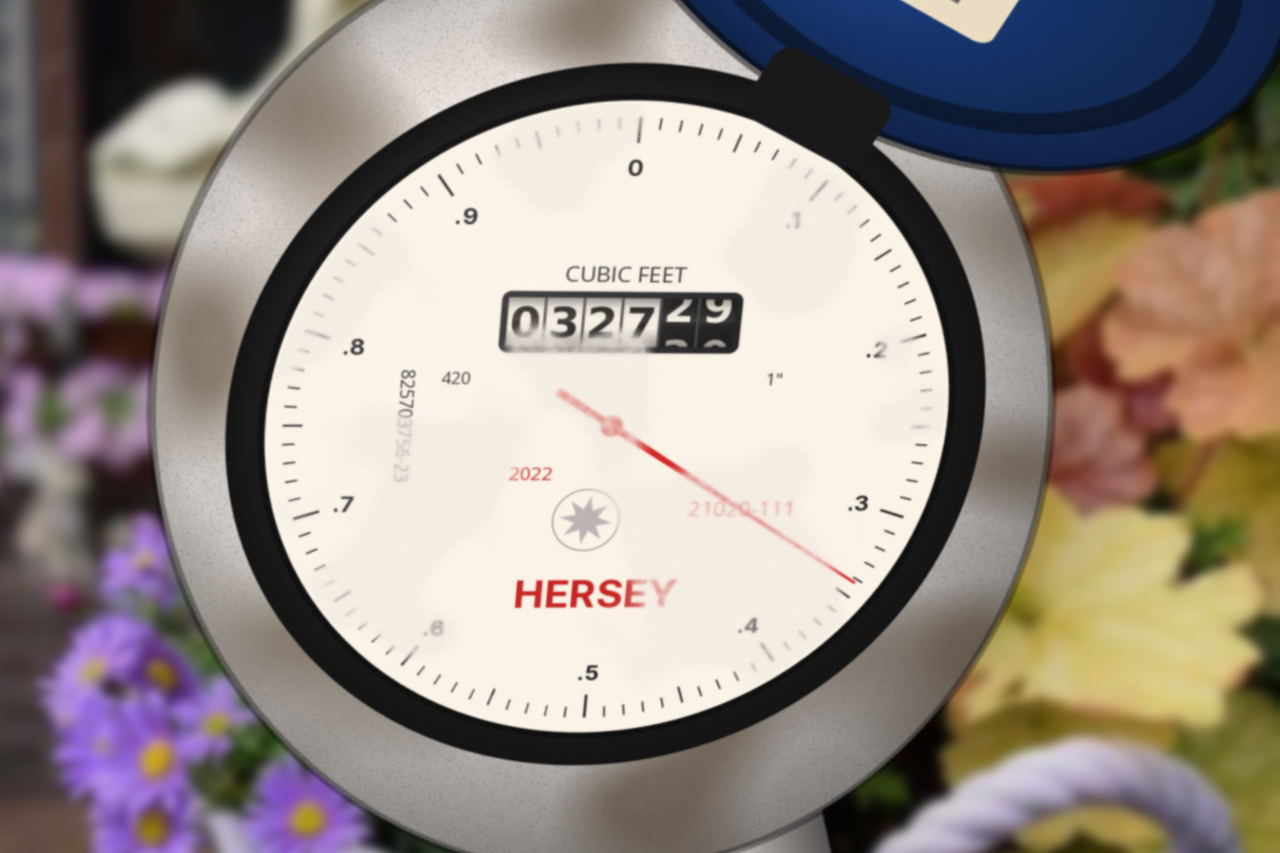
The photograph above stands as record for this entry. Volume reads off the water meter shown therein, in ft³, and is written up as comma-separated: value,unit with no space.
32729.34,ft³
